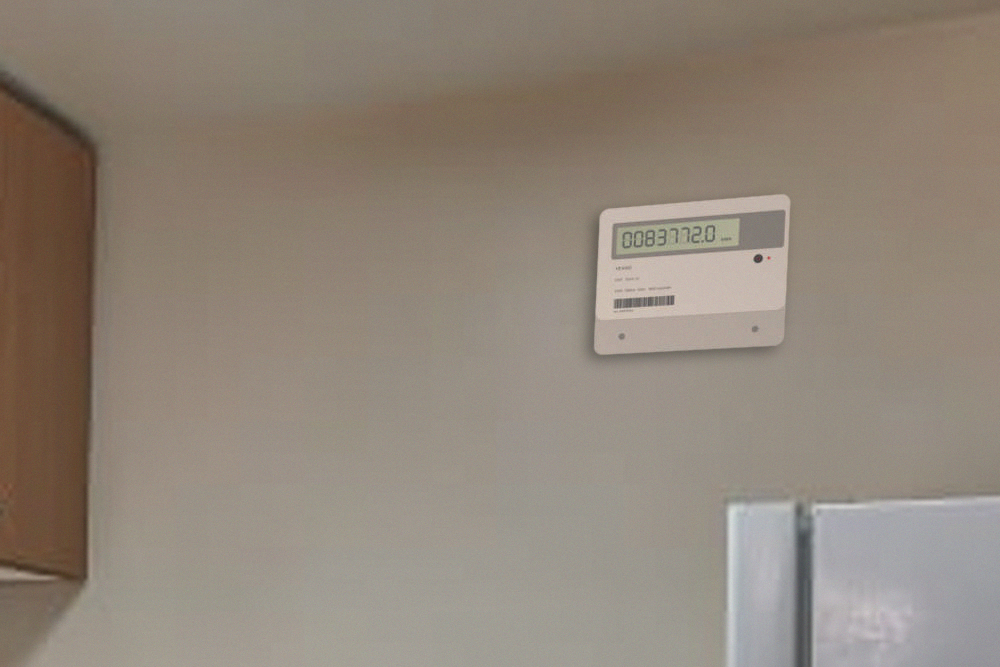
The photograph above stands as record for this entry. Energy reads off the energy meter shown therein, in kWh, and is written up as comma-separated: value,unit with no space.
83772.0,kWh
